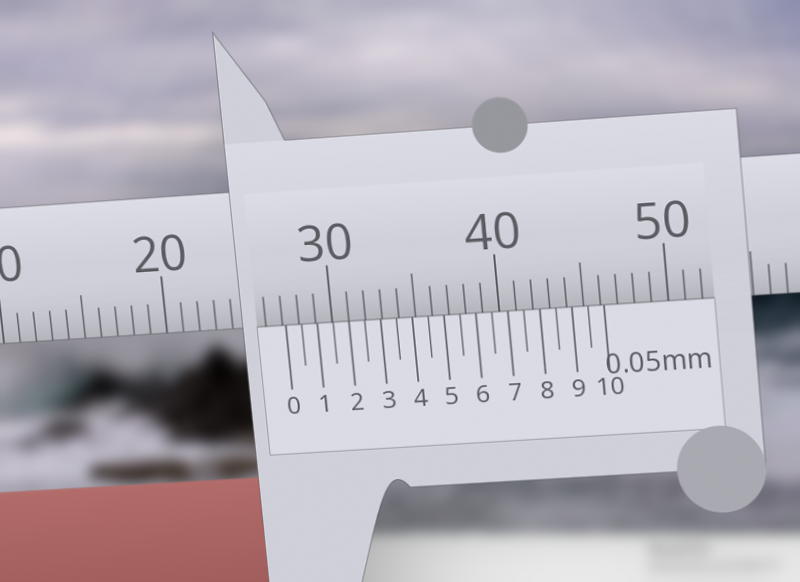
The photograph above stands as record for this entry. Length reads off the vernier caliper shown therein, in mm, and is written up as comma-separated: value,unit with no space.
27.2,mm
